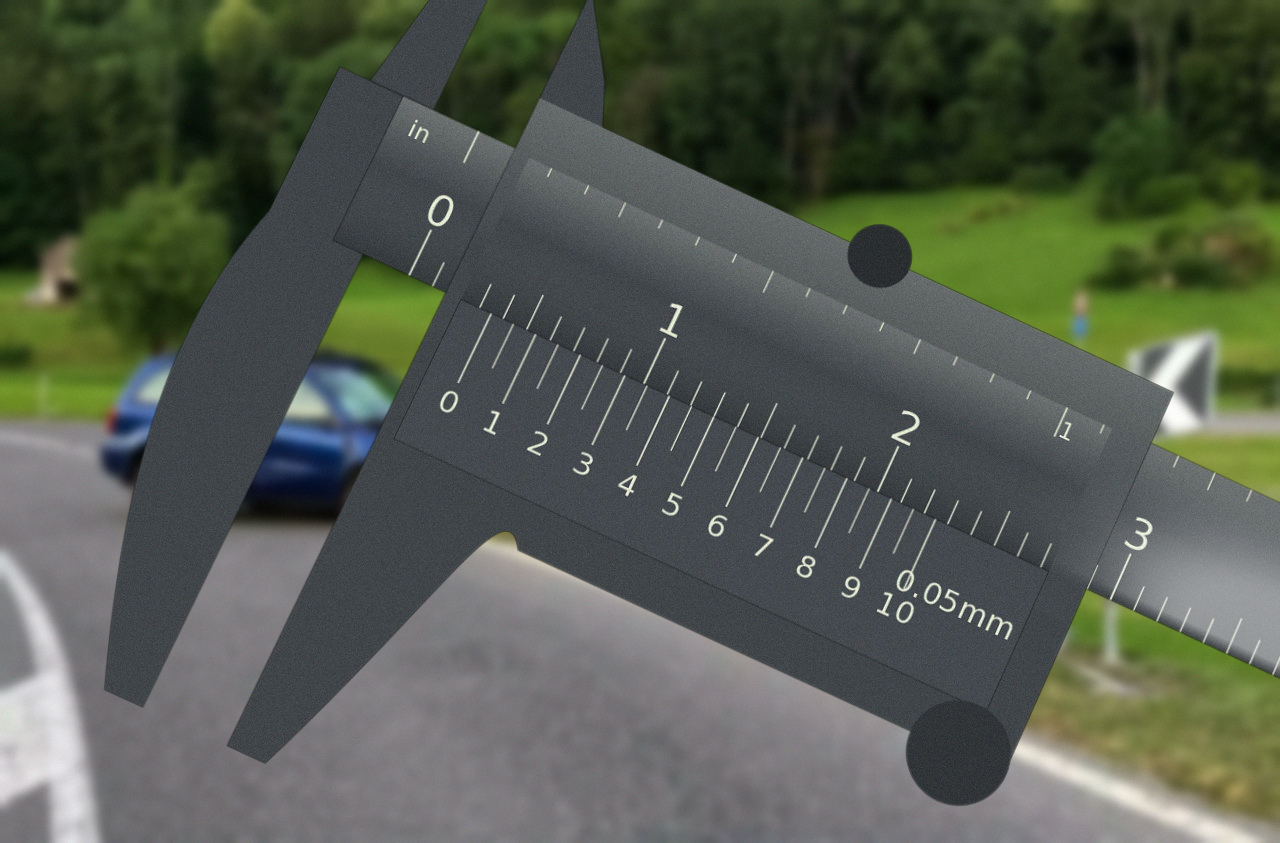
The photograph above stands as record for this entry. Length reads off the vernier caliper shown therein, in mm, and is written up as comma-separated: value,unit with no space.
3.50,mm
